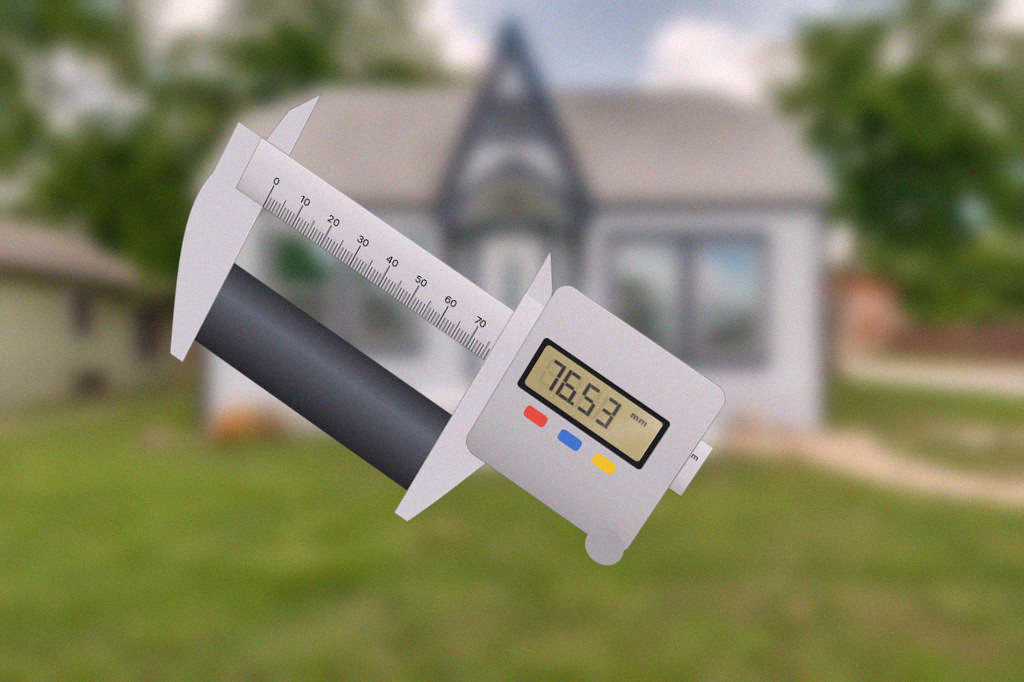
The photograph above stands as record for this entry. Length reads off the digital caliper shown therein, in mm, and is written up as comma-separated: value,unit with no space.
76.53,mm
